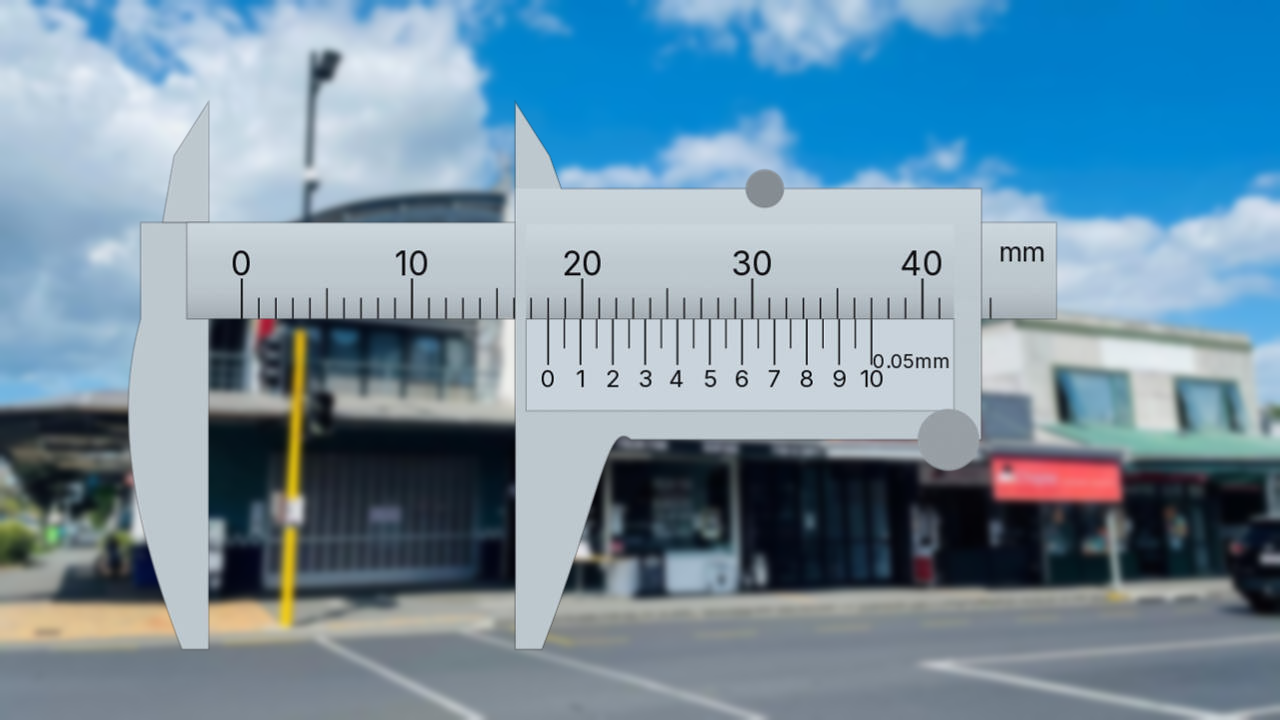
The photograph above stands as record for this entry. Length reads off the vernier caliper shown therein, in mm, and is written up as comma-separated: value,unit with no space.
18.0,mm
